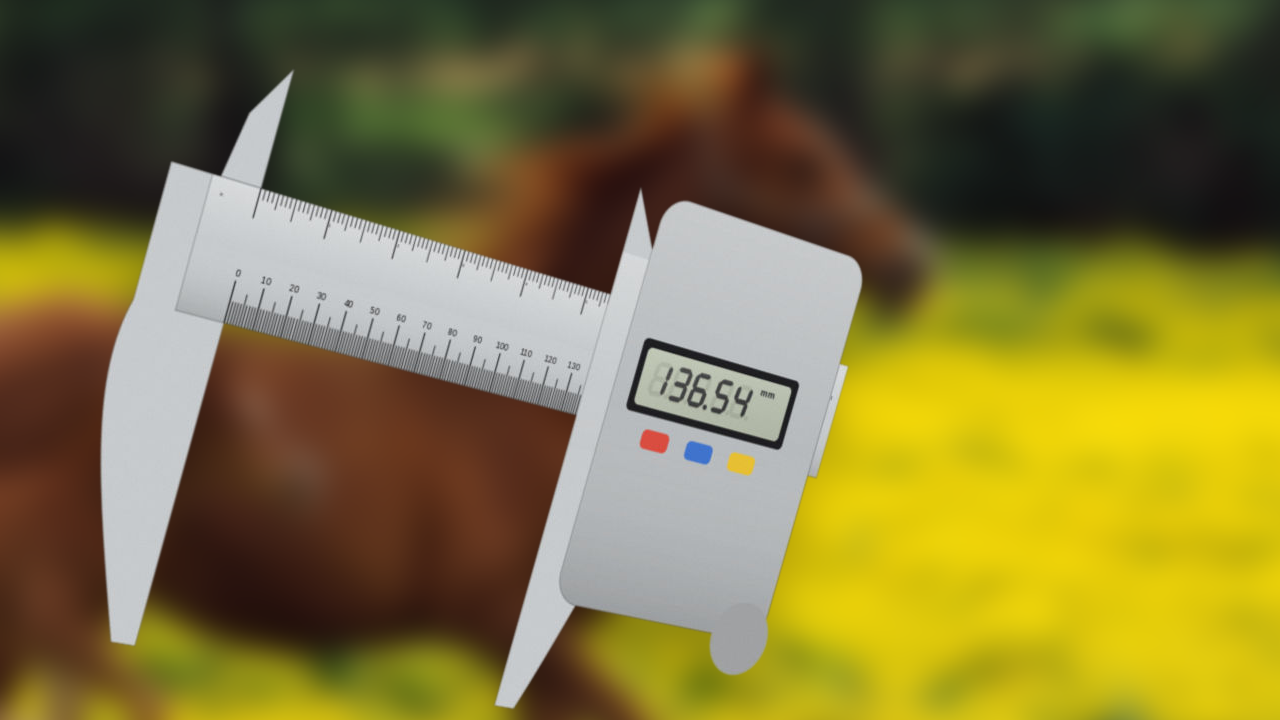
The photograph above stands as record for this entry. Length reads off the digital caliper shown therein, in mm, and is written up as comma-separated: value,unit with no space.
136.54,mm
